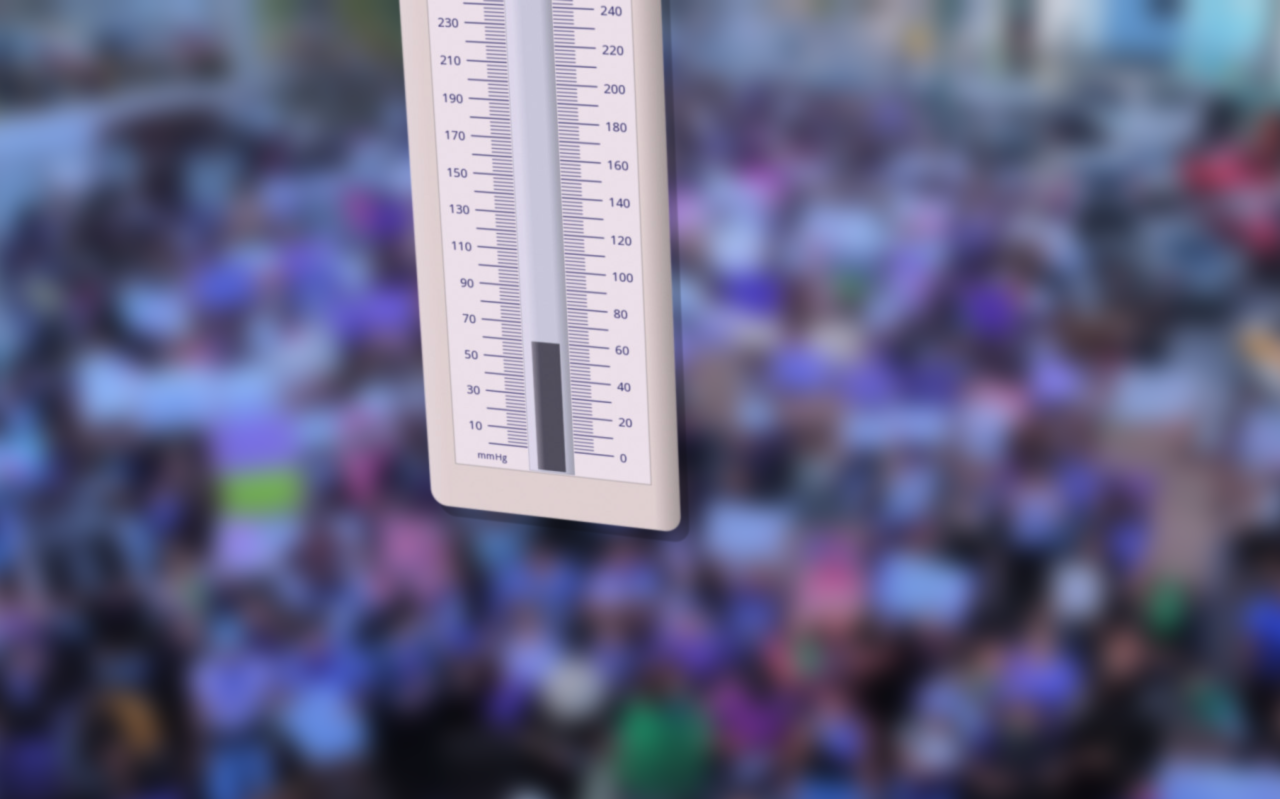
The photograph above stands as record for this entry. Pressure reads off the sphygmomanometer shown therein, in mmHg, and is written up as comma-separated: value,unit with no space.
60,mmHg
